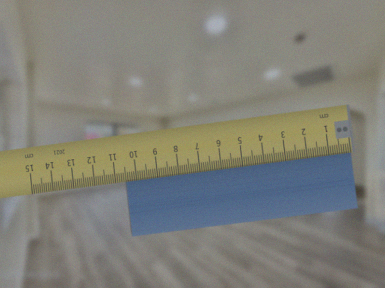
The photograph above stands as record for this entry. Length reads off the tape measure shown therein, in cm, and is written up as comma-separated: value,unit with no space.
10.5,cm
